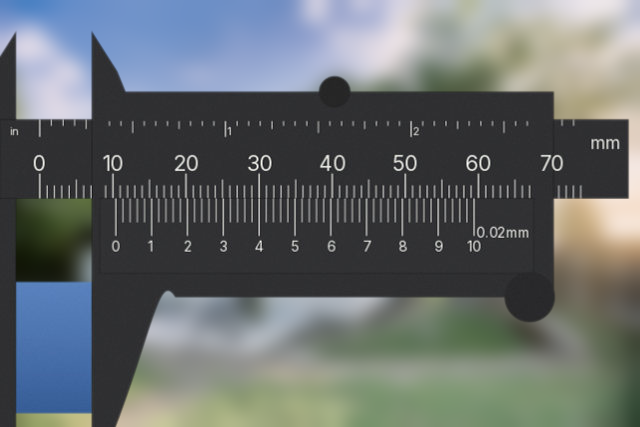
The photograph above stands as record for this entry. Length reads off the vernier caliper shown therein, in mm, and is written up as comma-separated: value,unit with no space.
10.4,mm
